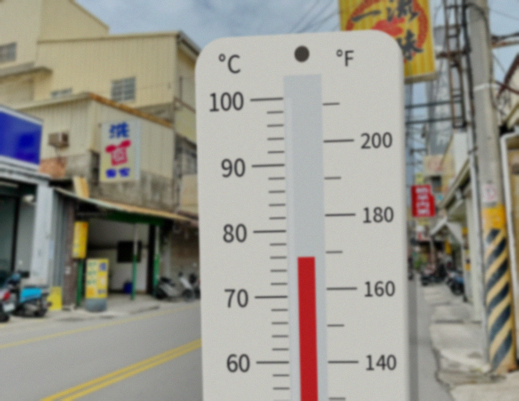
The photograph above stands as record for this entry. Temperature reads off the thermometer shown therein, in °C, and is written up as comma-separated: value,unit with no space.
76,°C
